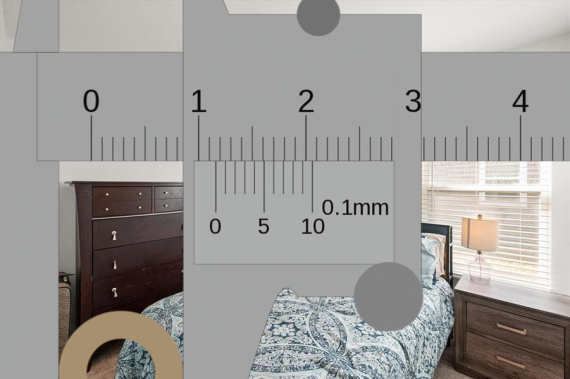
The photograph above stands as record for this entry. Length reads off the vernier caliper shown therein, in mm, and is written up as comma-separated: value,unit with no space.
11.6,mm
